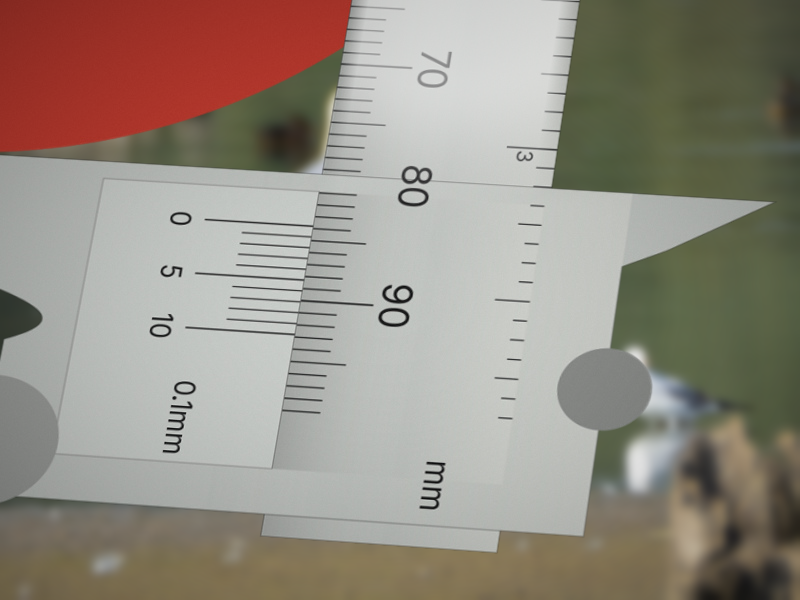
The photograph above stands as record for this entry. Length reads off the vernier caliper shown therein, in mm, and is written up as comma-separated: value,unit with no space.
83.8,mm
